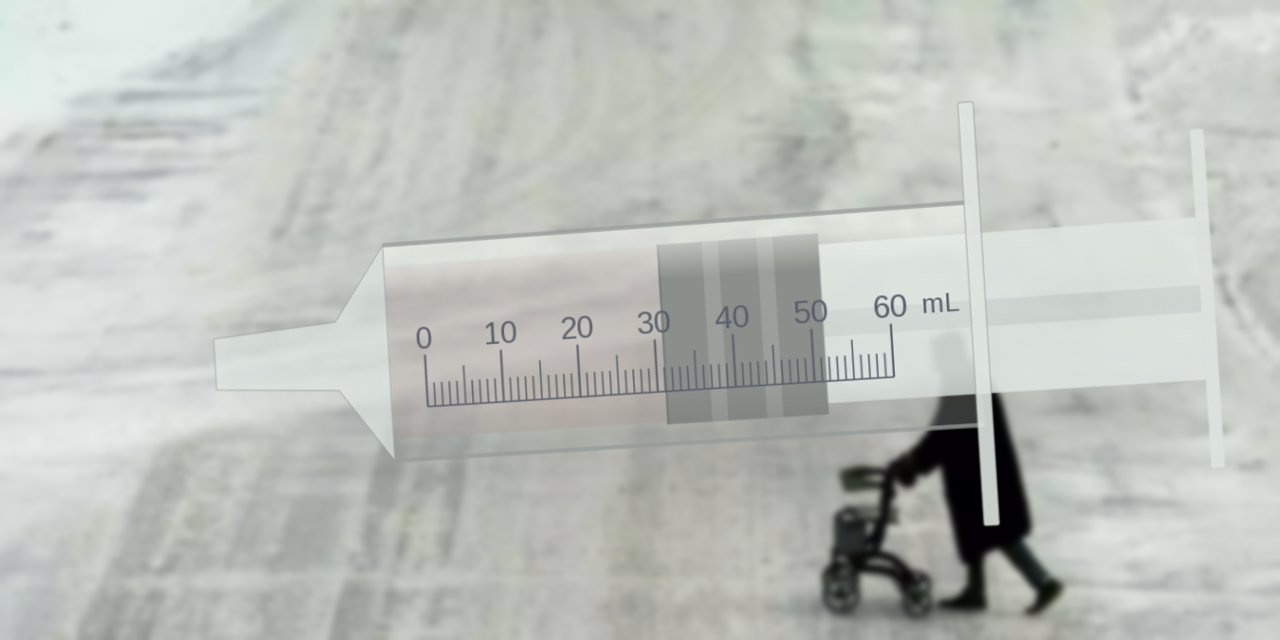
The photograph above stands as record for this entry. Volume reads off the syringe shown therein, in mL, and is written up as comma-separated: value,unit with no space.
31,mL
